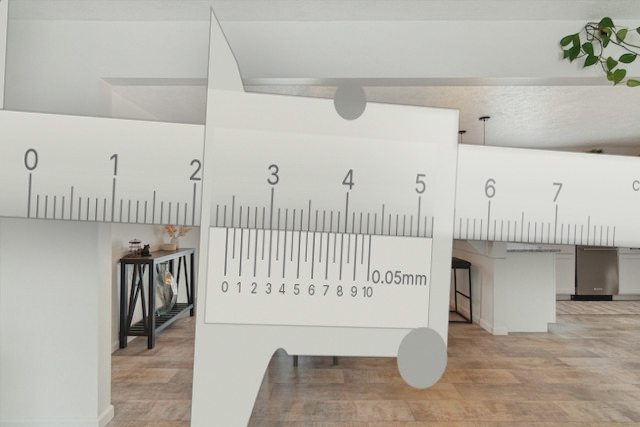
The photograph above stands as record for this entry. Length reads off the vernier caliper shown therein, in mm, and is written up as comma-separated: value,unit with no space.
24.4,mm
